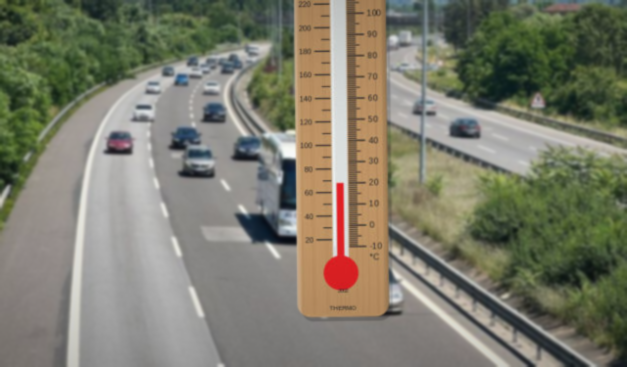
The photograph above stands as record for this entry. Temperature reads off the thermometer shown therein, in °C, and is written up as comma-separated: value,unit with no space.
20,°C
